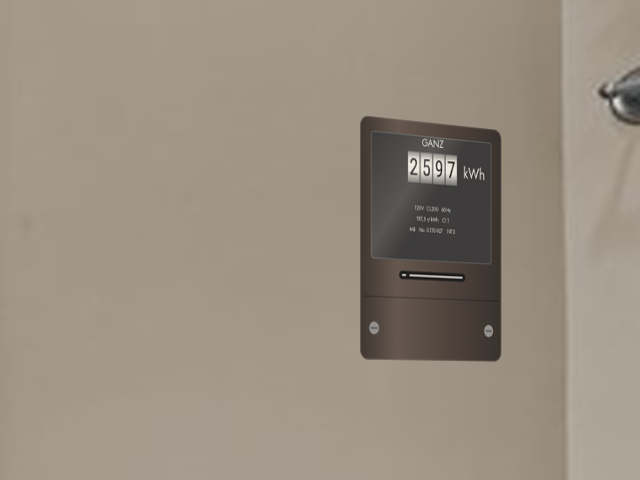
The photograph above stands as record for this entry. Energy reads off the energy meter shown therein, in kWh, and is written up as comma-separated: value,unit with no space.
2597,kWh
